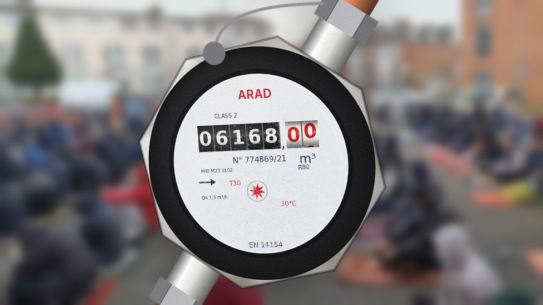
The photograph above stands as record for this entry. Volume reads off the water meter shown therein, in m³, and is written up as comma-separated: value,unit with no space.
6168.00,m³
